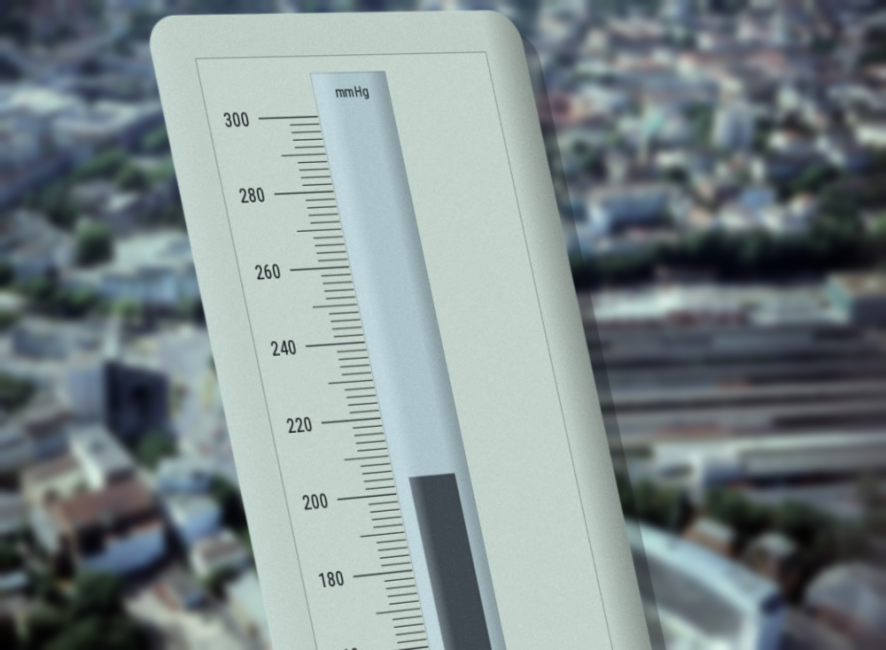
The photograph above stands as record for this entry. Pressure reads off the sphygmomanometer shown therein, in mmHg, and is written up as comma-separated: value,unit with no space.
204,mmHg
